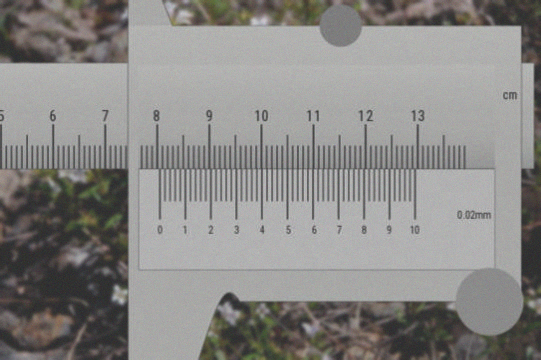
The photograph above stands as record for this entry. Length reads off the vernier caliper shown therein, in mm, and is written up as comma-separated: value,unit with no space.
80.5,mm
